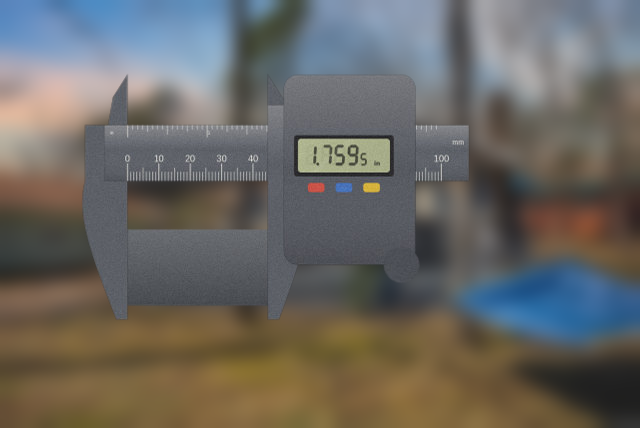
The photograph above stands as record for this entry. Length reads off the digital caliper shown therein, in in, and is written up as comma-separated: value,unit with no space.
1.7595,in
